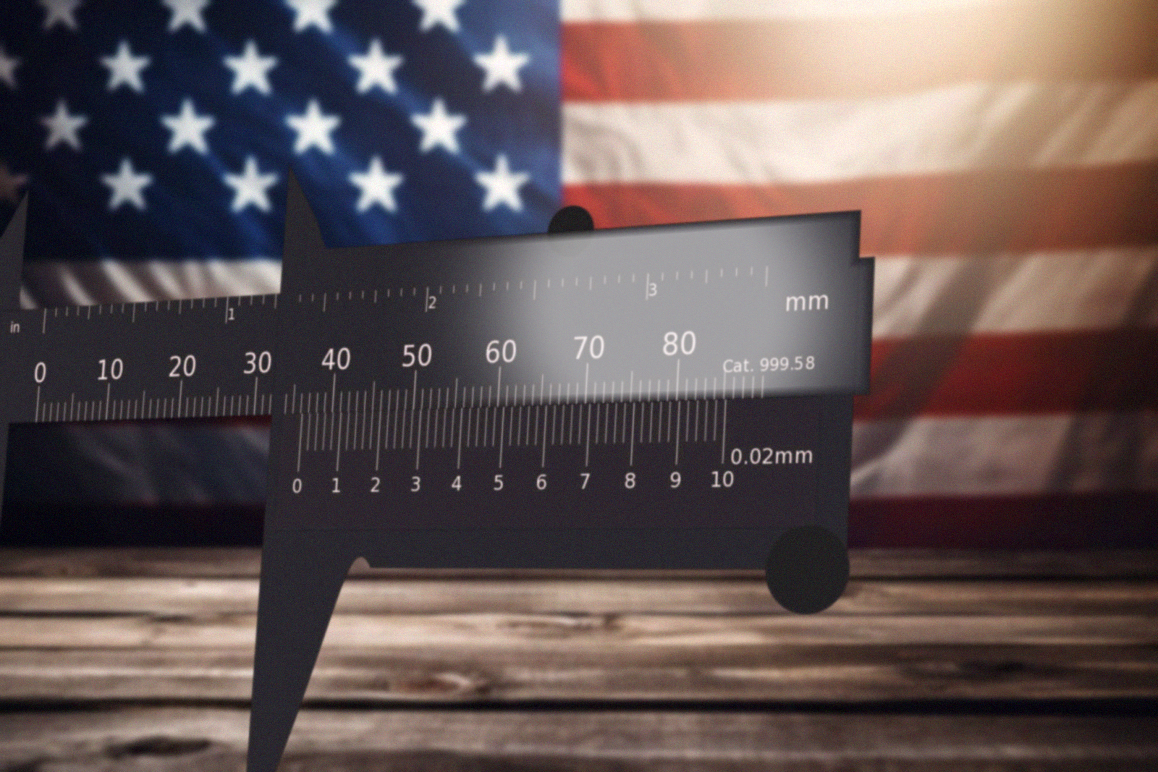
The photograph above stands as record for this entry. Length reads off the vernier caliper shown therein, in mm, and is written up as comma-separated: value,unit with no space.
36.2,mm
